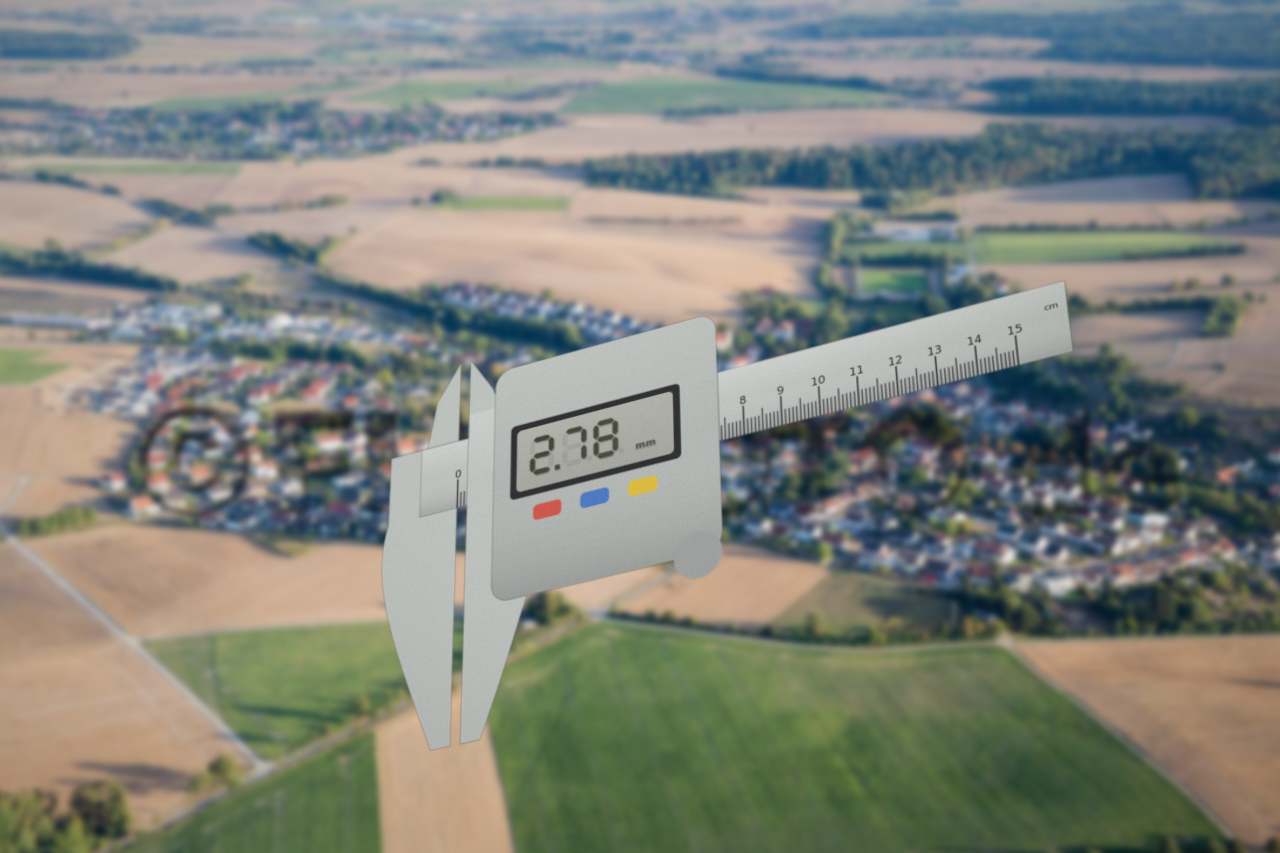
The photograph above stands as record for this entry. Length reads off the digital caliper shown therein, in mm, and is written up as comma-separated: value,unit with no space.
2.78,mm
